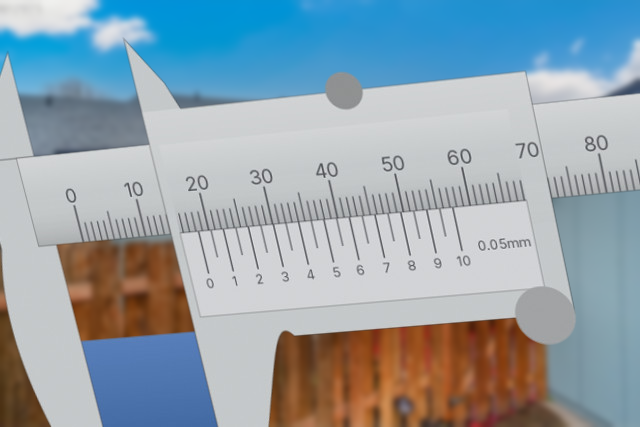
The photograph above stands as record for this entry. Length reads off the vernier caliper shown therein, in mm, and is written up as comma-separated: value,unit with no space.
18.4,mm
